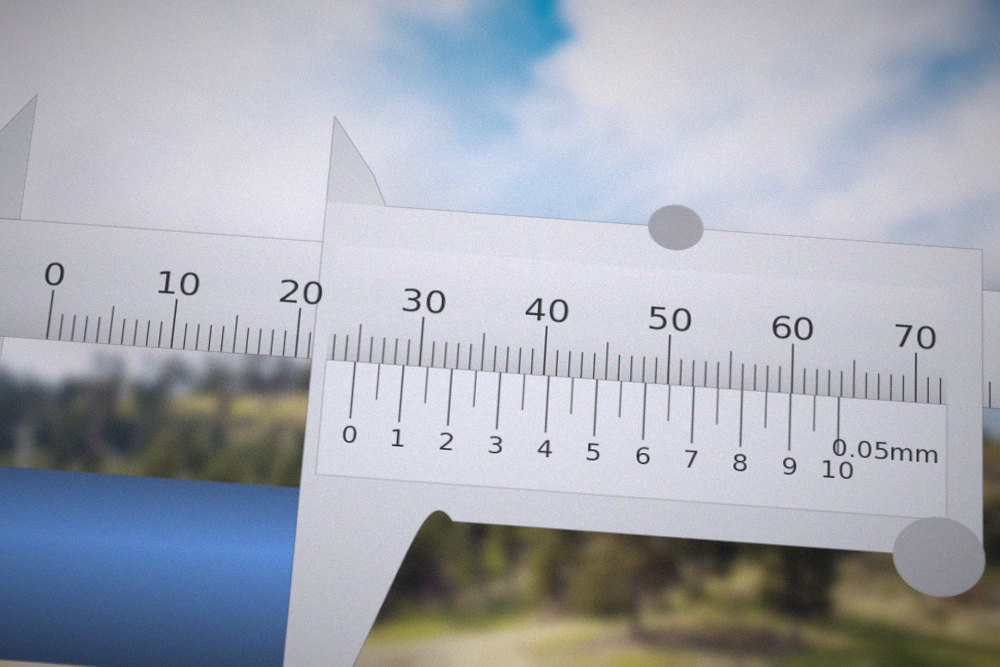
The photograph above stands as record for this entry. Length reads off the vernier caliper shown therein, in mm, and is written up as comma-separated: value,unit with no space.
24.8,mm
